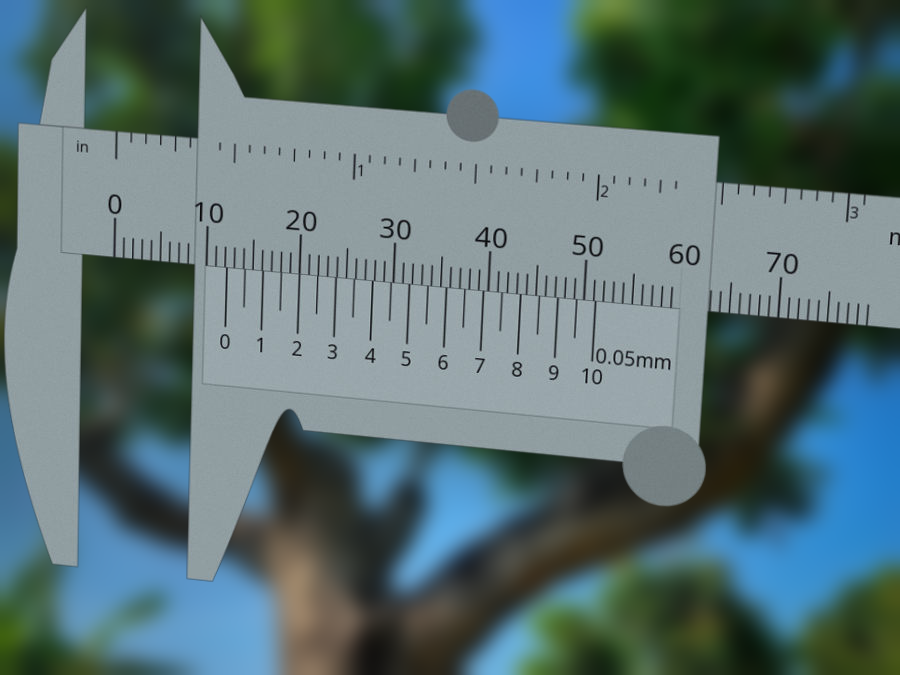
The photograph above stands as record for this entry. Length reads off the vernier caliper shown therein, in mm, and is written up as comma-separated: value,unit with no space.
12.2,mm
